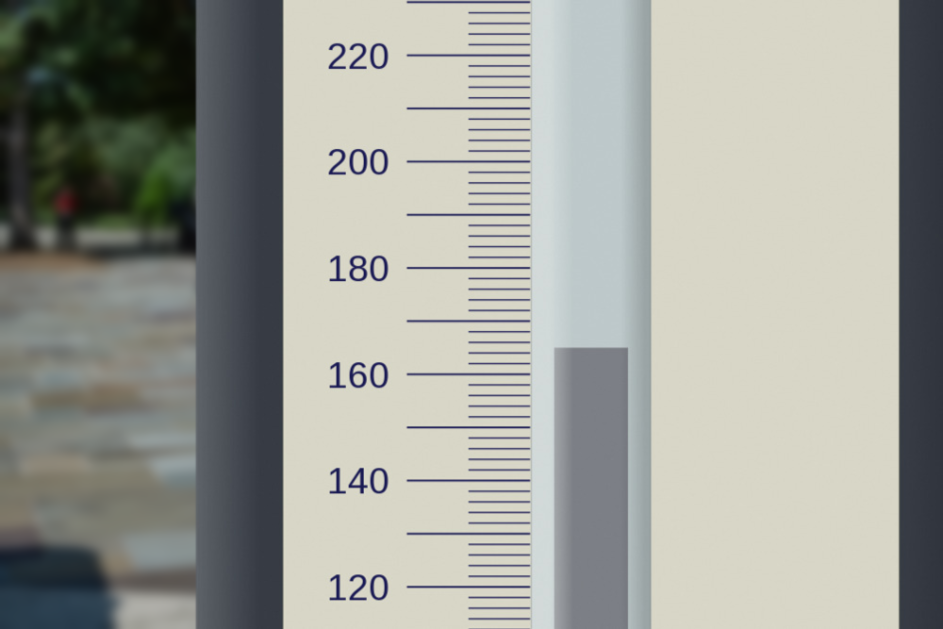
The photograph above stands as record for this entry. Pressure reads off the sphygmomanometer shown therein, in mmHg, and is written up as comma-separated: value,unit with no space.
165,mmHg
